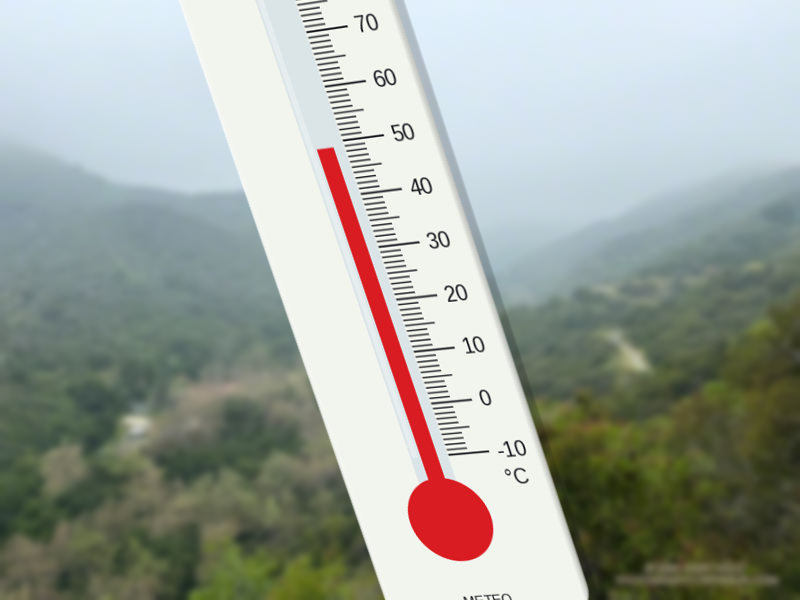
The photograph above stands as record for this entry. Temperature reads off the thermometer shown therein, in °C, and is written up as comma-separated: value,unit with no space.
49,°C
